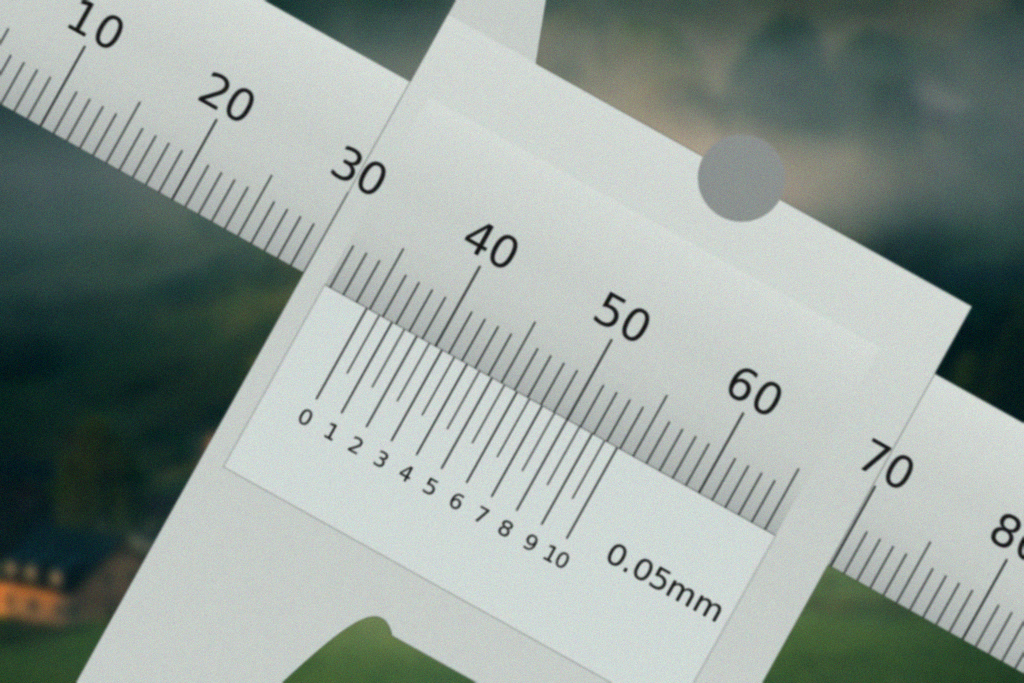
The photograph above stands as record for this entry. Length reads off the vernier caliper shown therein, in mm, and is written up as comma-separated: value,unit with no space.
34.8,mm
